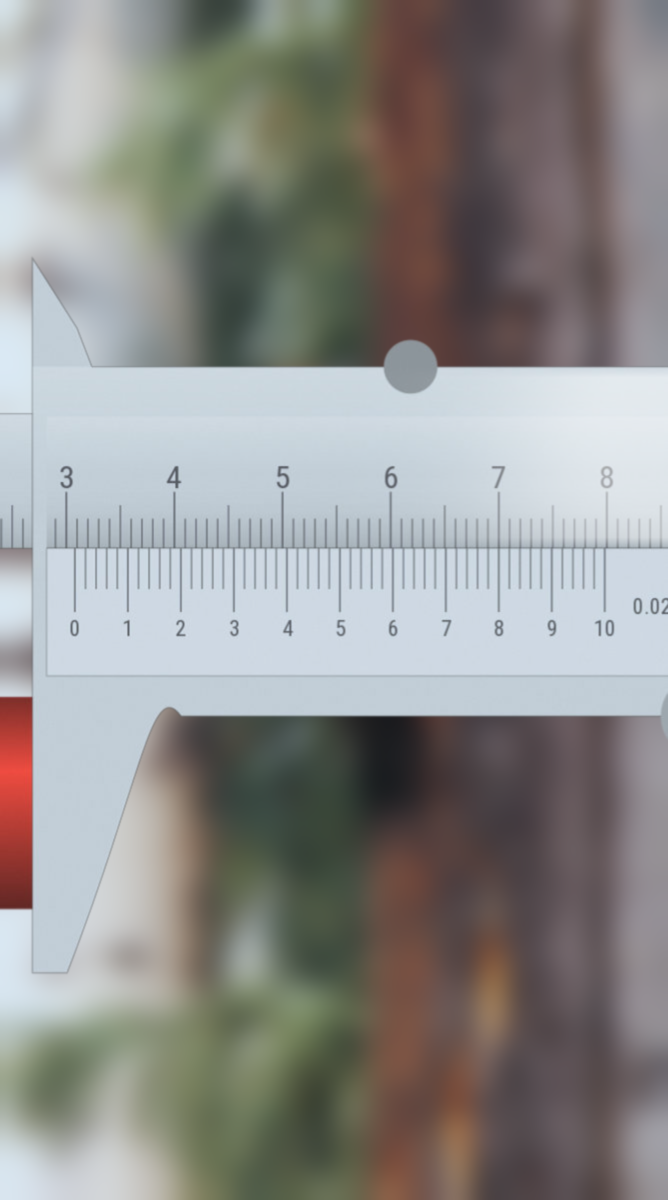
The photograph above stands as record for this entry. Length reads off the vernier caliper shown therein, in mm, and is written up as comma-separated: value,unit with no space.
30.8,mm
